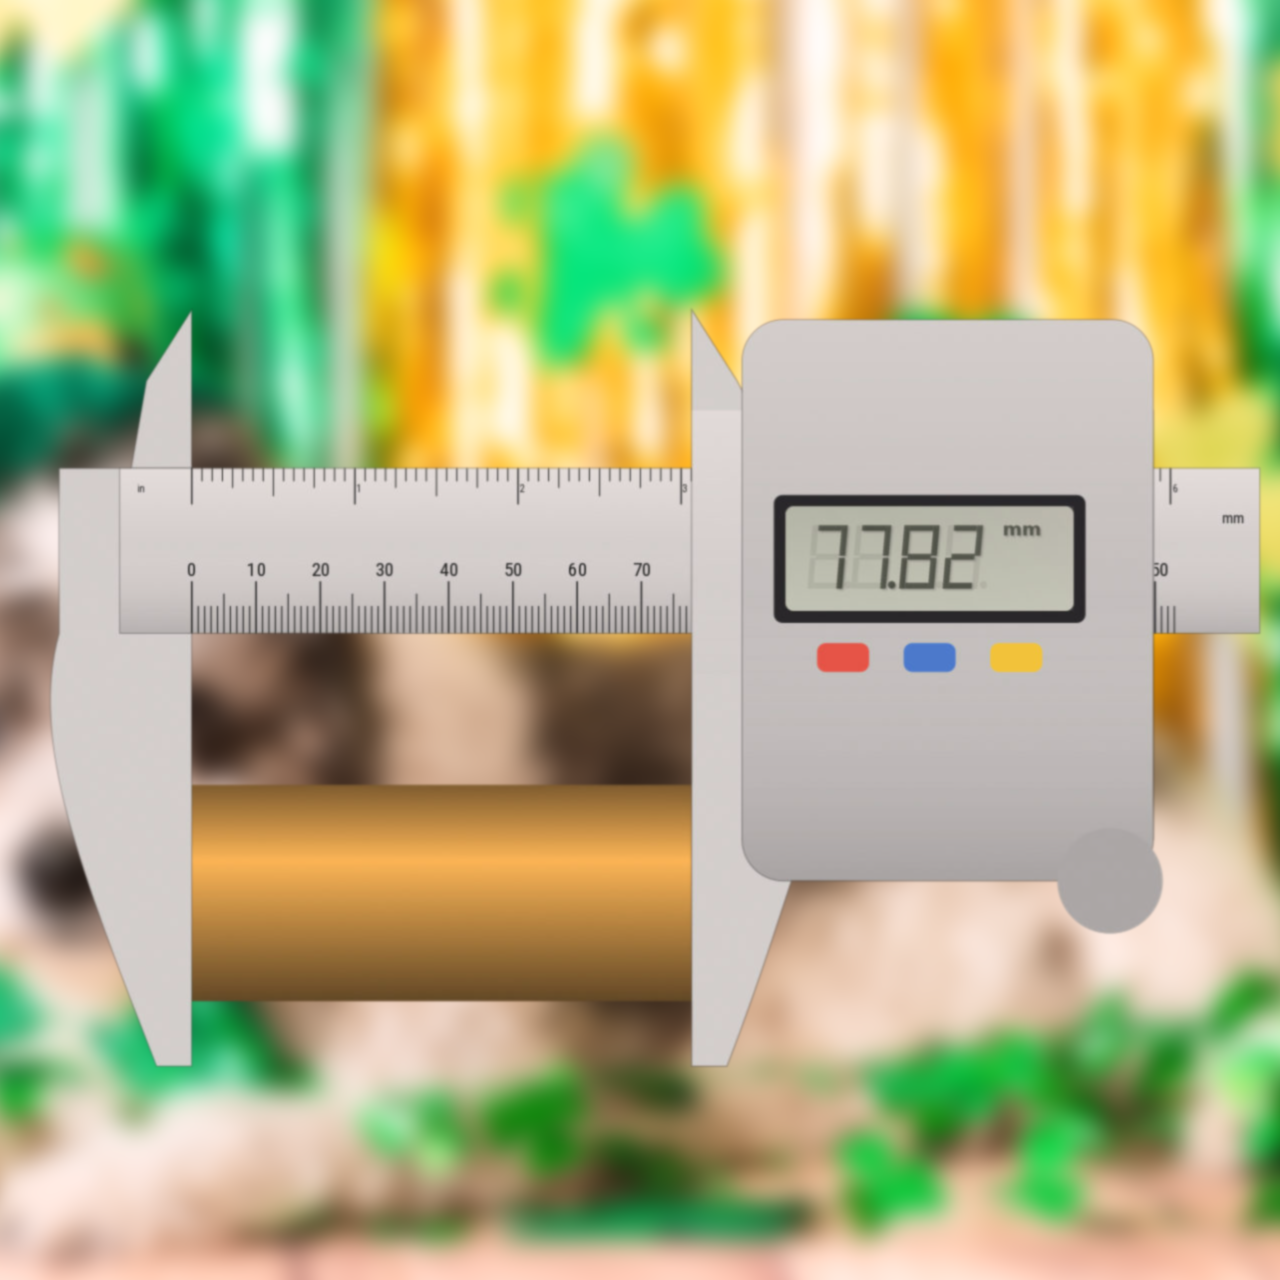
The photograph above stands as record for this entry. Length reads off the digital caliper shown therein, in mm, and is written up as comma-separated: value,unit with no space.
77.82,mm
